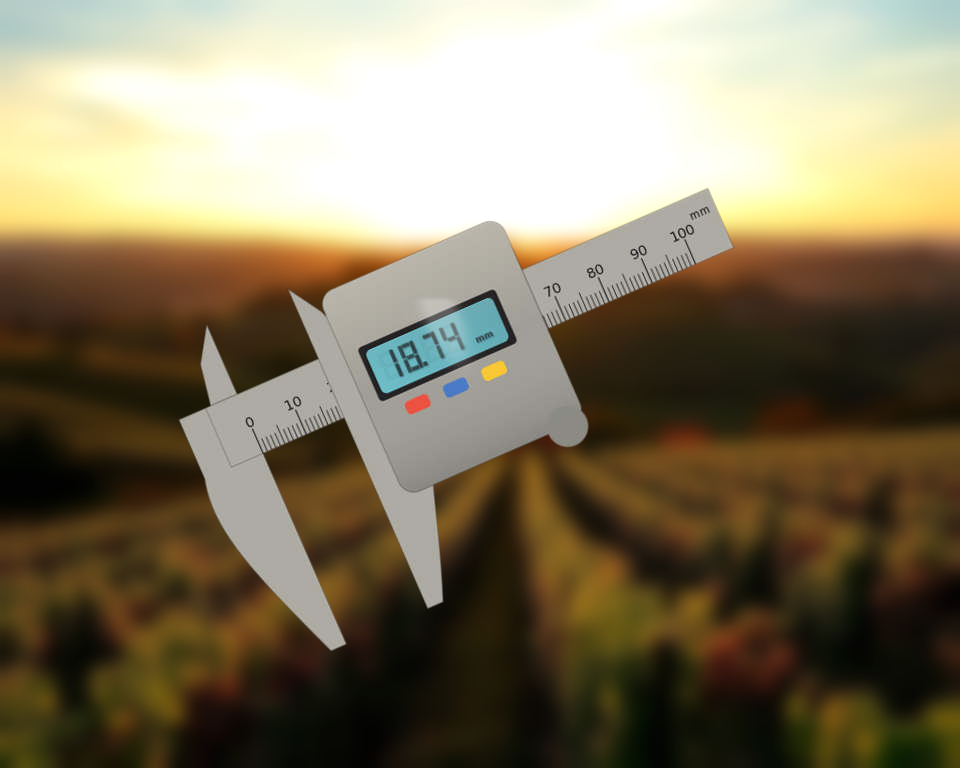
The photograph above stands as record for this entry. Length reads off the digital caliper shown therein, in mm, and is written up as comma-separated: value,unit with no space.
18.74,mm
